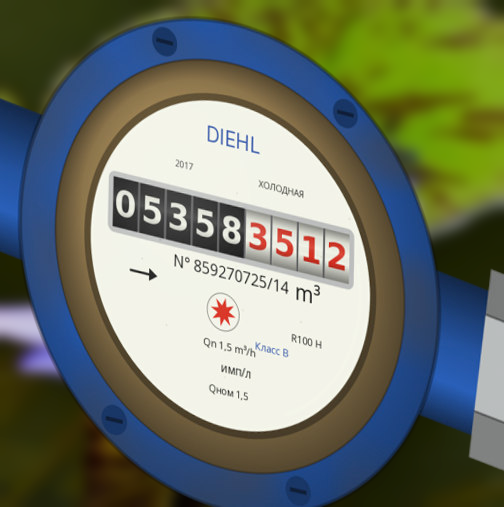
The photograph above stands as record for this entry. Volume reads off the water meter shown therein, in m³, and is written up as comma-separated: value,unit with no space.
5358.3512,m³
